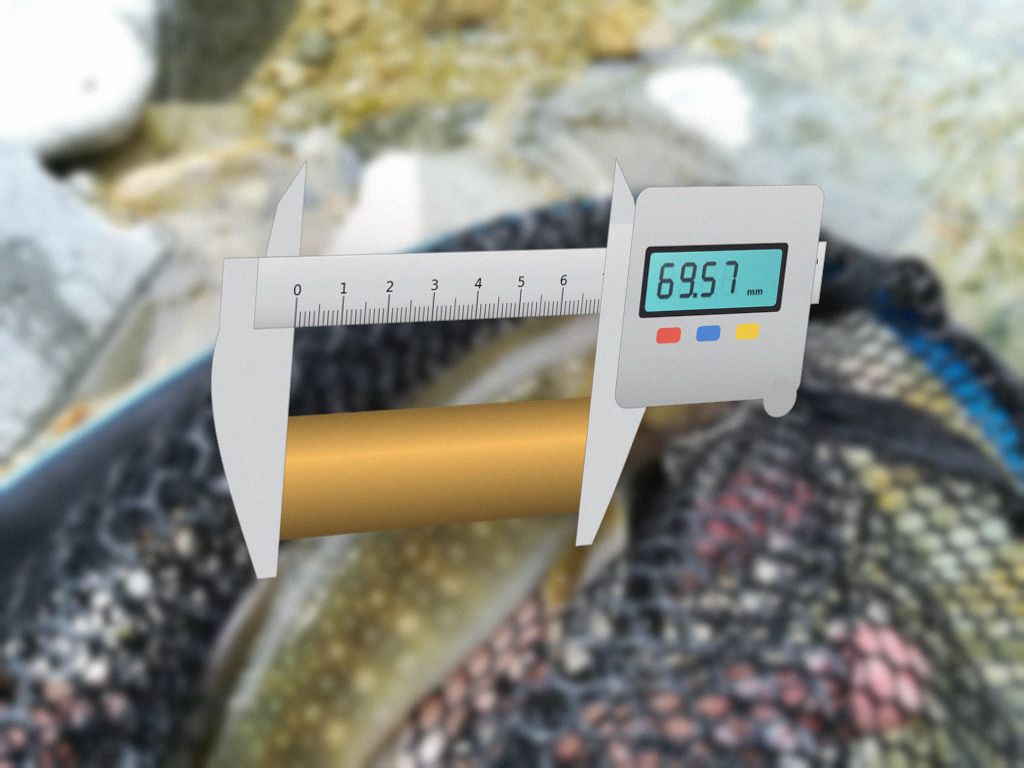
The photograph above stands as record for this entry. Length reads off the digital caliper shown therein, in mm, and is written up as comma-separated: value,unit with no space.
69.57,mm
